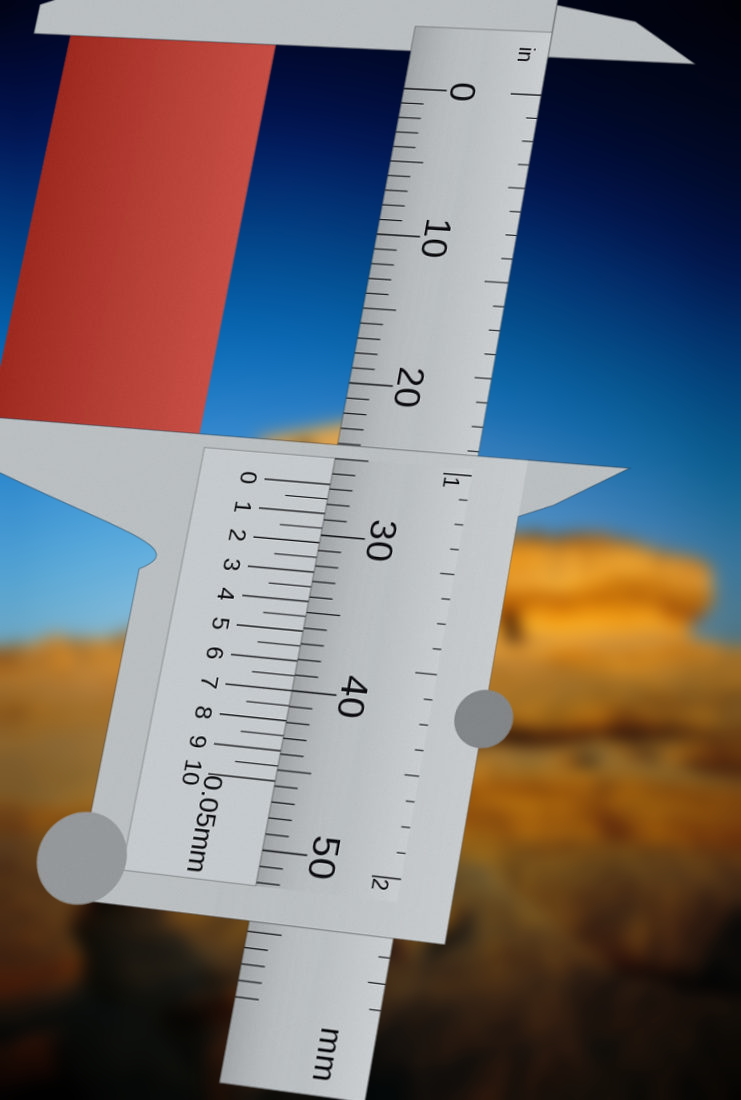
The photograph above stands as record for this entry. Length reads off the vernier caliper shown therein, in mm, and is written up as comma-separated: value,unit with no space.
26.7,mm
